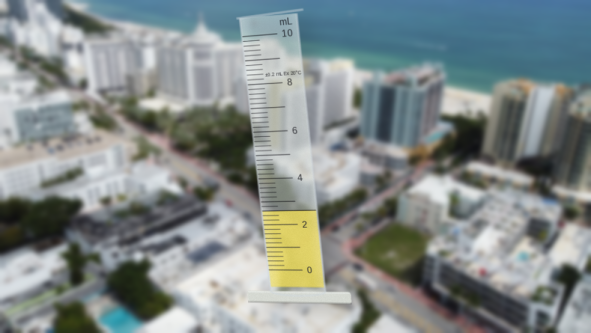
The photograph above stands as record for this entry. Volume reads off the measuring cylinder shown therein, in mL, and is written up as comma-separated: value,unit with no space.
2.6,mL
